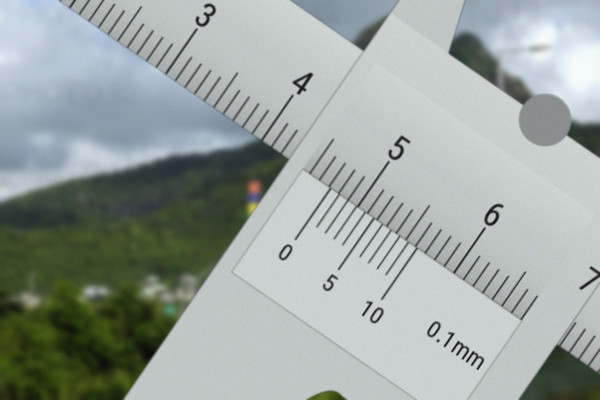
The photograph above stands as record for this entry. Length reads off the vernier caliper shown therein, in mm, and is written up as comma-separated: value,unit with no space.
47.2,mm
